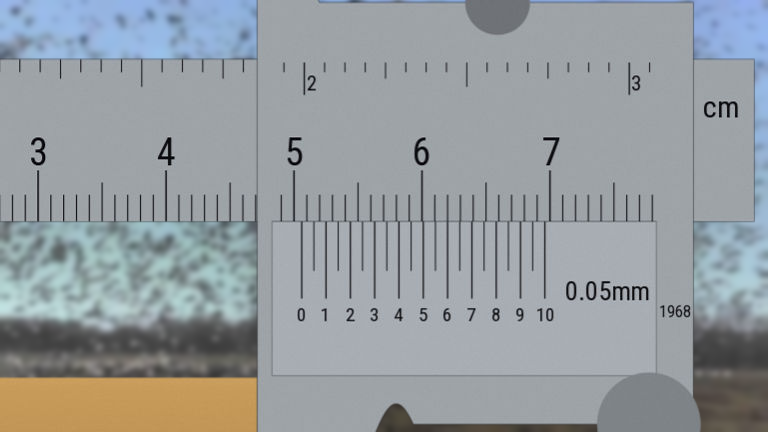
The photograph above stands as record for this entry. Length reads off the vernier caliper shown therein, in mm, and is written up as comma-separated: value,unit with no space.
50.6,mm
